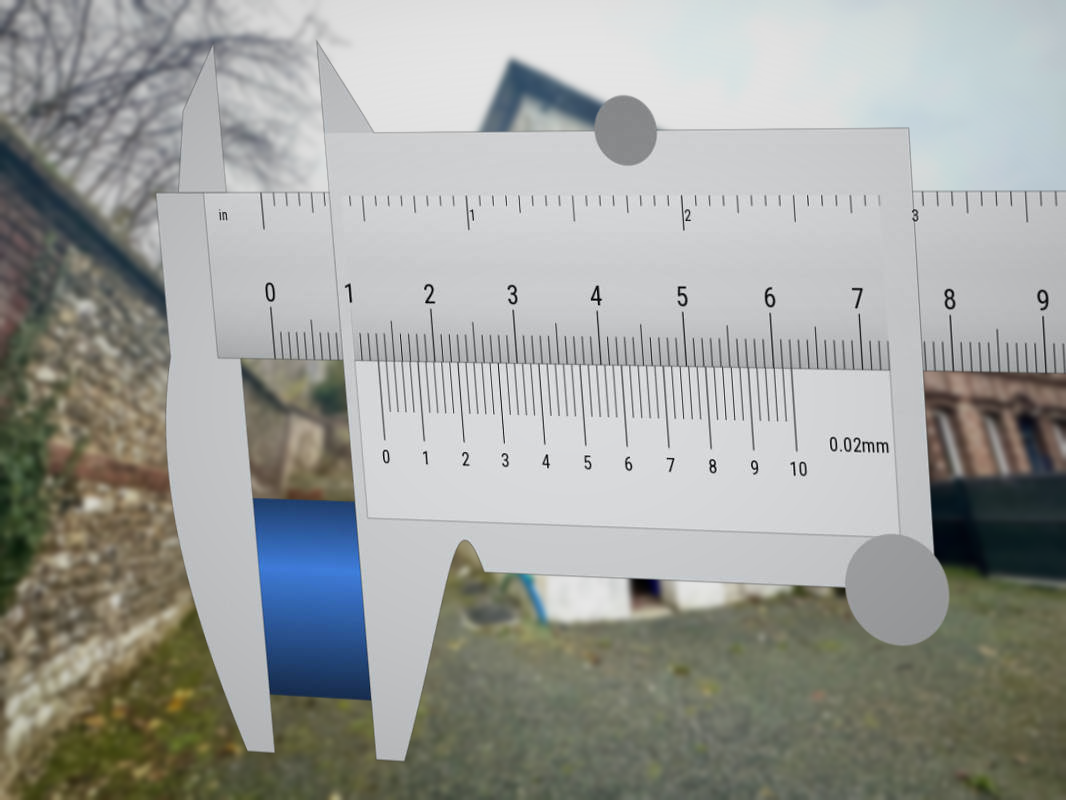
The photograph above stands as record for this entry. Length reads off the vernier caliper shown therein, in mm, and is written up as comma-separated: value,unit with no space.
13.0,mm
